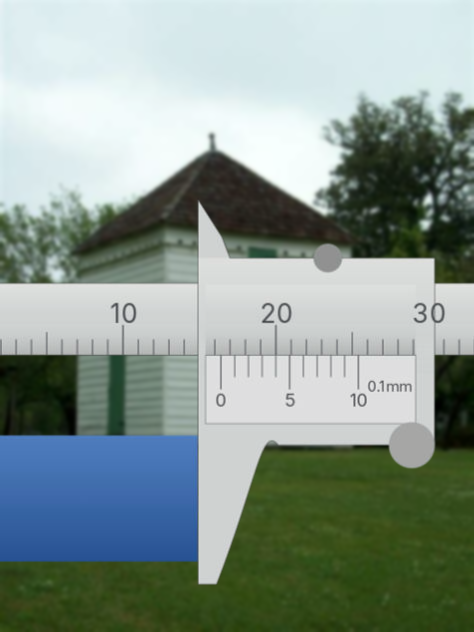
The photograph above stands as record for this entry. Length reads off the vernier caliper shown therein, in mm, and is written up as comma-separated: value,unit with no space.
16.4,mm
